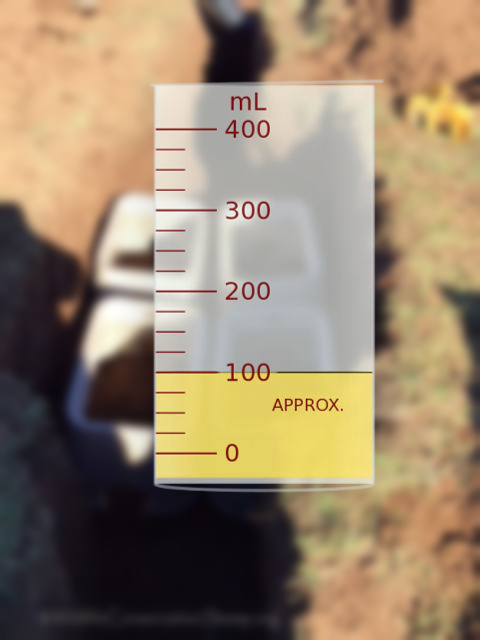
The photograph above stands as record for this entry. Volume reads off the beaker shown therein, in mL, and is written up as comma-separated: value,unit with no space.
100,mL
